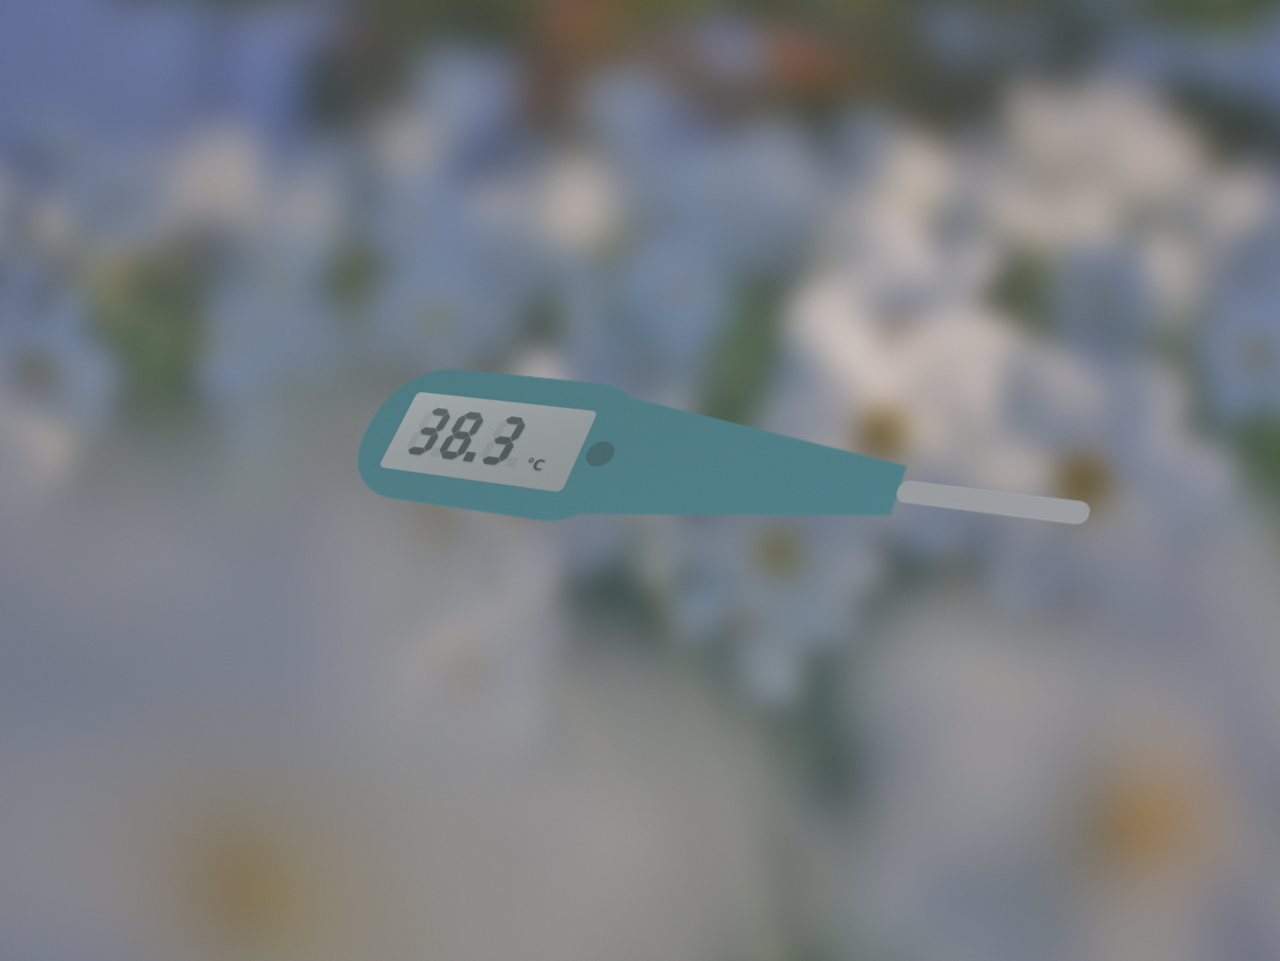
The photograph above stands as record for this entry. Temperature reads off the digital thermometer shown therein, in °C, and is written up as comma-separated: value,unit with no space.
38.3,°C
